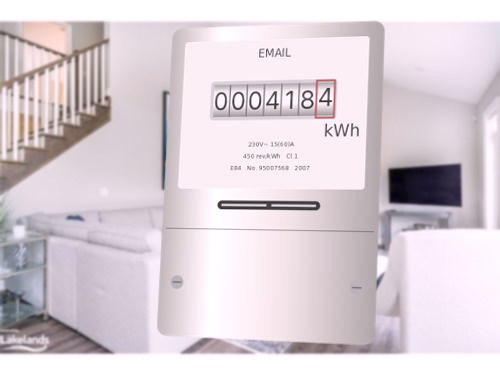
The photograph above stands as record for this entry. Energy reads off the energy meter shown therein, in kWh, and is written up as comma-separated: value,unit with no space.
418.4,kWh
